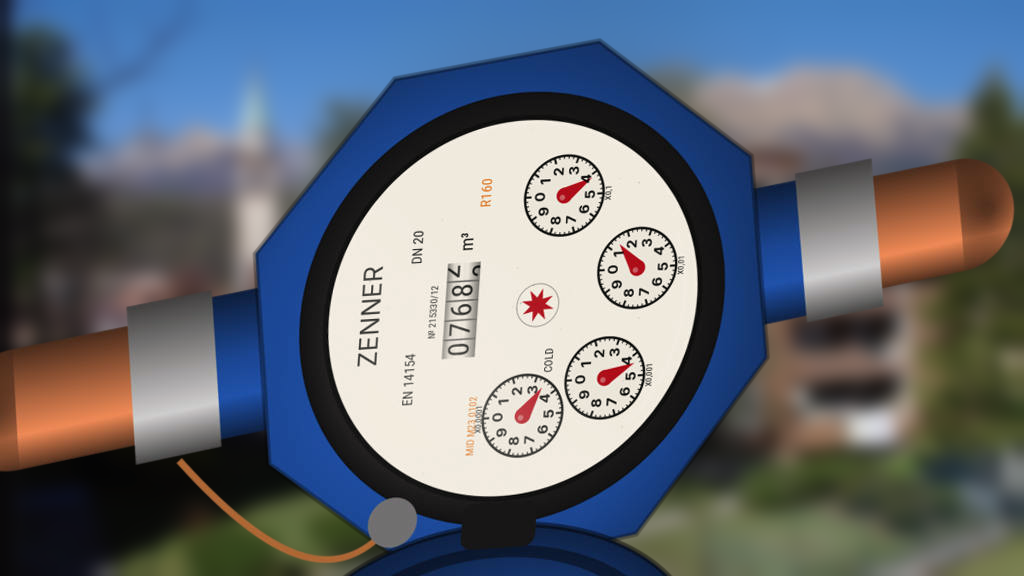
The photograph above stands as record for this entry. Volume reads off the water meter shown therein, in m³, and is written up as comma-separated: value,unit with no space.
7682.4143,m³
